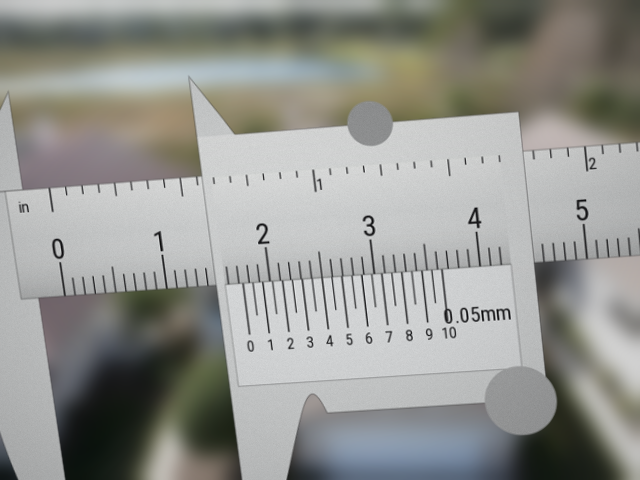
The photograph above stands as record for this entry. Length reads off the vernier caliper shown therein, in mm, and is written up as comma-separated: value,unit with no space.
17.4,mm
